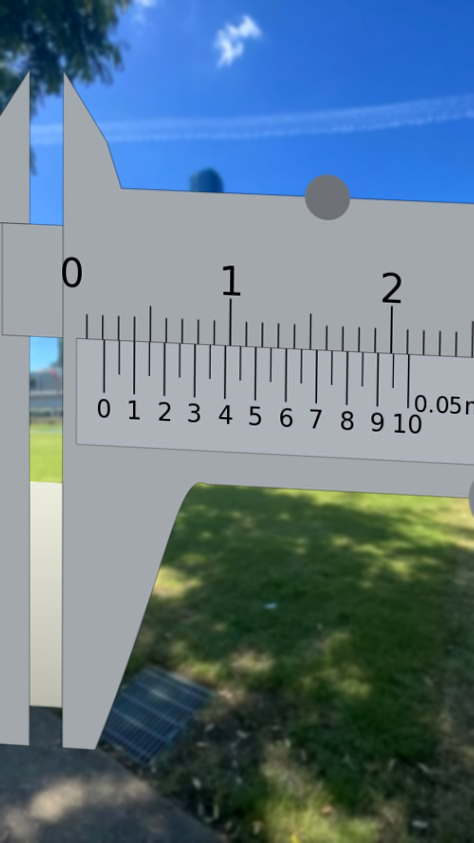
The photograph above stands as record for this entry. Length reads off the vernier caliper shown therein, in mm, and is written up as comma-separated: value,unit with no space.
2.1,mm
